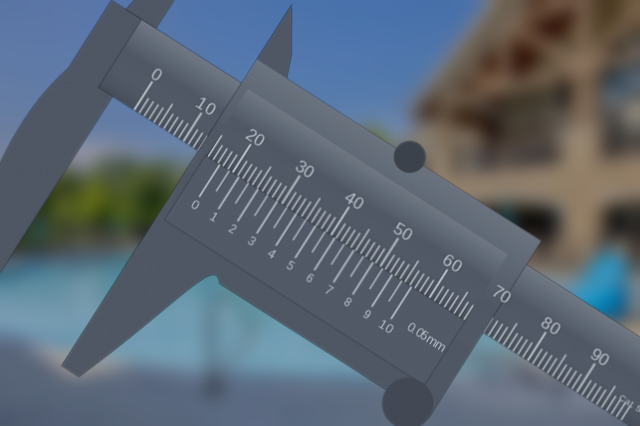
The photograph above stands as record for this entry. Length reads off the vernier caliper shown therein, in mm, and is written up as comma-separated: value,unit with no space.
17.4,mm
